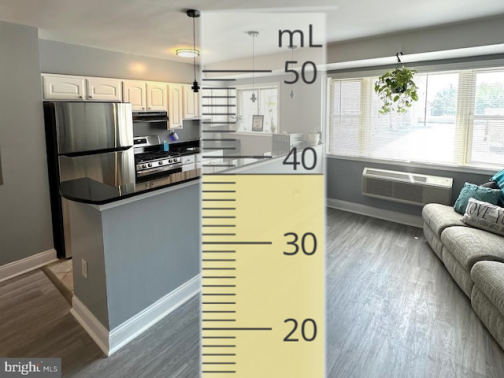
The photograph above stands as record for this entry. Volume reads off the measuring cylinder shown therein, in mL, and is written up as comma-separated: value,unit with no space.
38,mL
